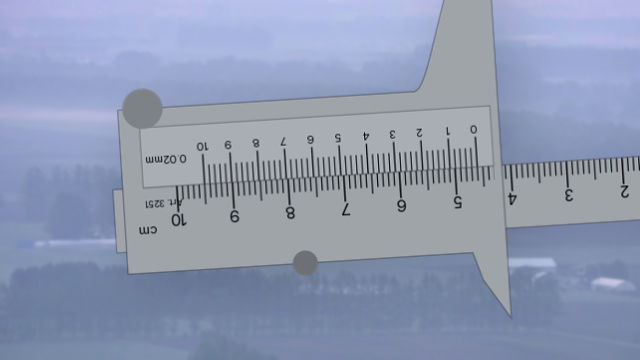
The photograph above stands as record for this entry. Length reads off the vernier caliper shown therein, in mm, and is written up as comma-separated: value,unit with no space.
46.0,mm
